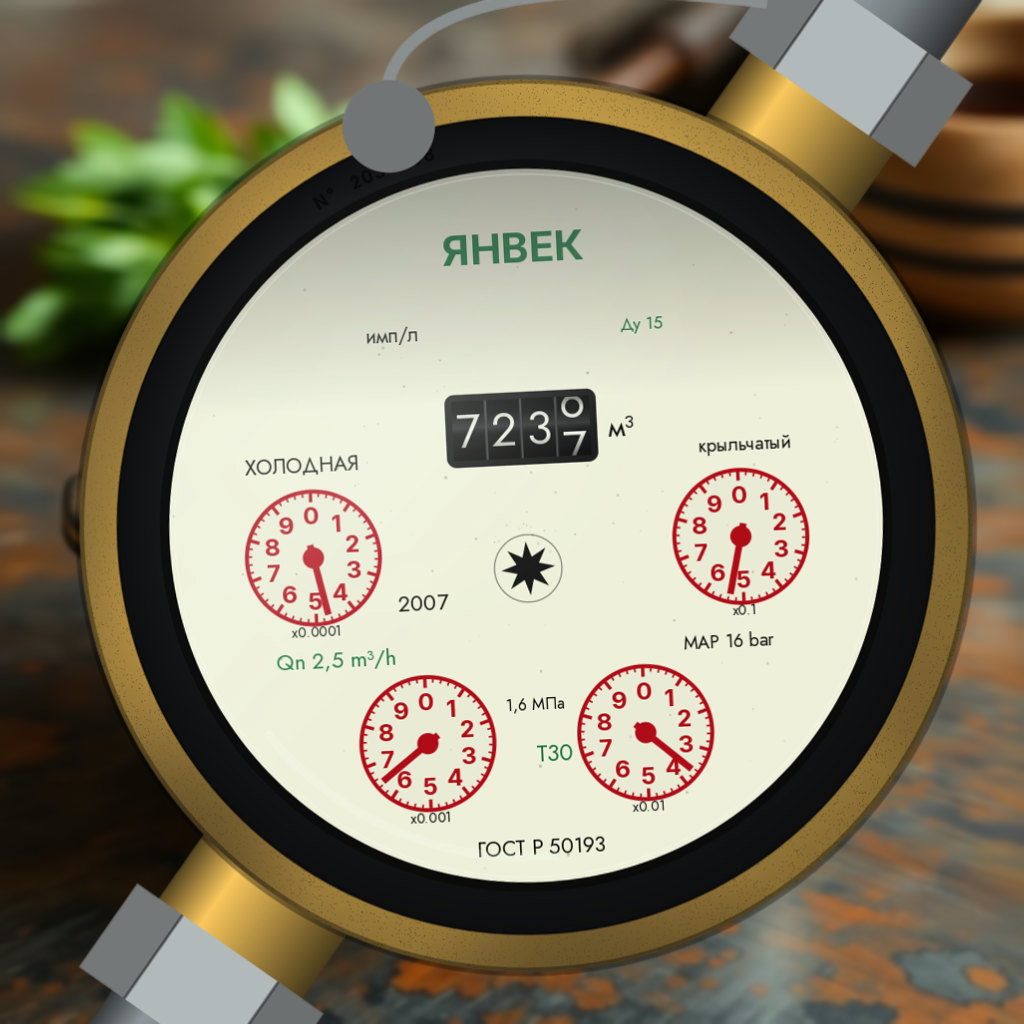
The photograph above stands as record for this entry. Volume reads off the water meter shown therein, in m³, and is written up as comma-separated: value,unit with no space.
7236.5364,m³
